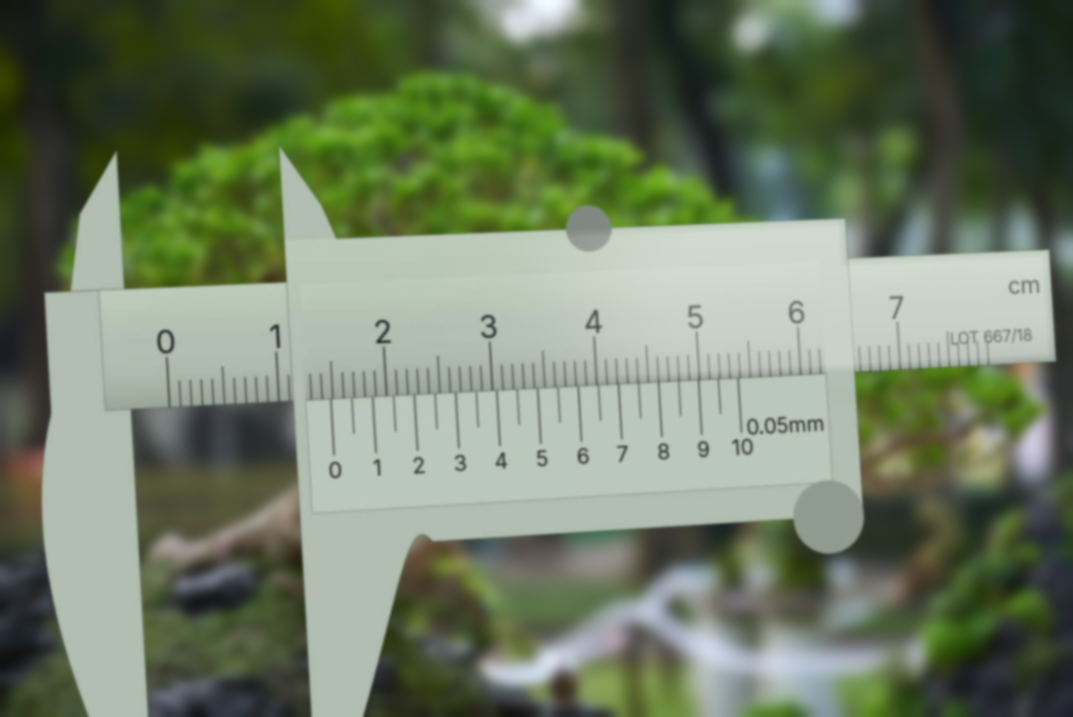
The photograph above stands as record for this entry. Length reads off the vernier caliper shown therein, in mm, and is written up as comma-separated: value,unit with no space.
14.8,mm
